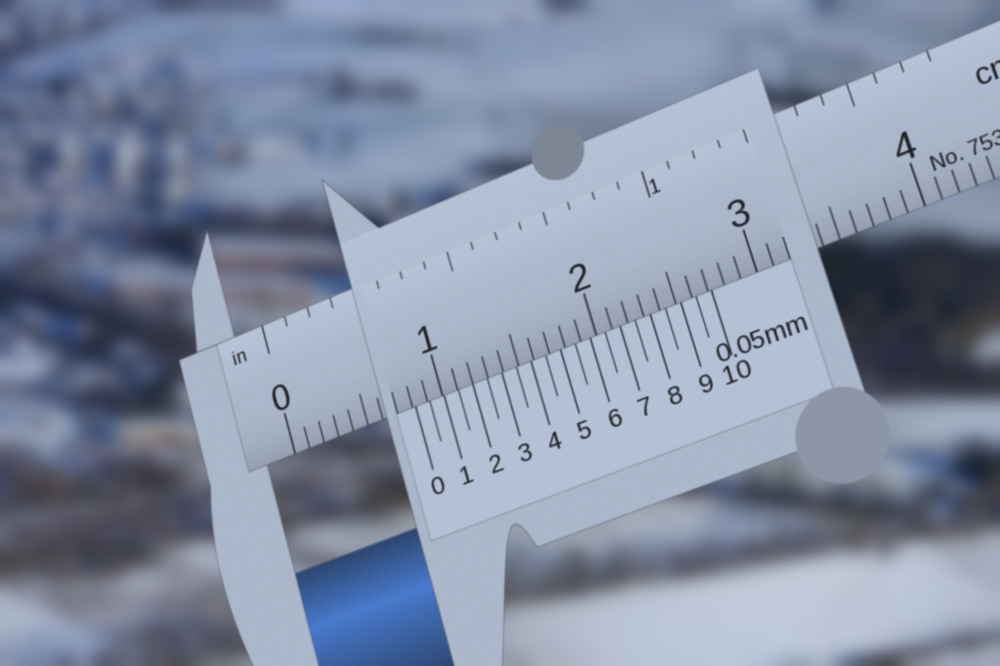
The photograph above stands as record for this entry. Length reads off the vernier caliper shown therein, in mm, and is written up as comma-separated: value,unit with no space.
8.2,mm
